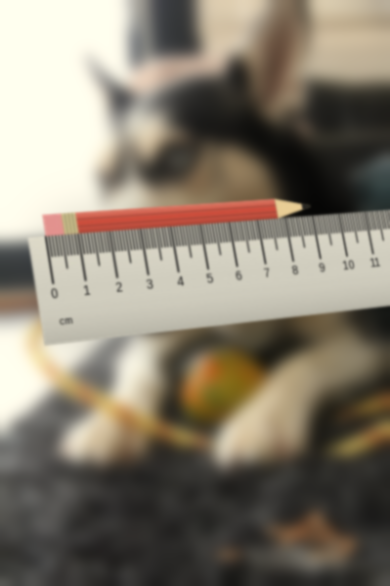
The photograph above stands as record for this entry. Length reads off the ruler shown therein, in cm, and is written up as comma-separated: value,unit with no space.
9,cm
